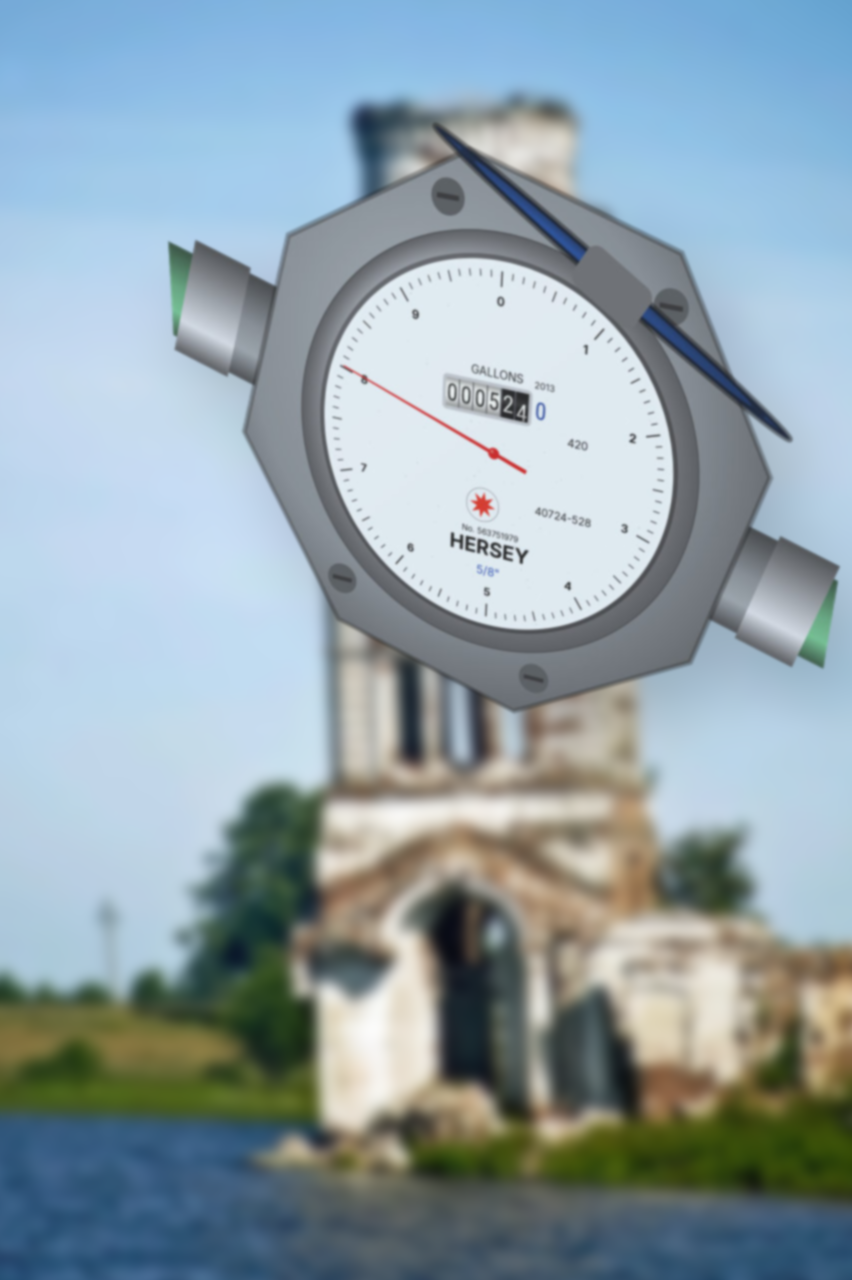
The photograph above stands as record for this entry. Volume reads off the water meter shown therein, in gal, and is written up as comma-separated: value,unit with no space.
5238.0,gal
